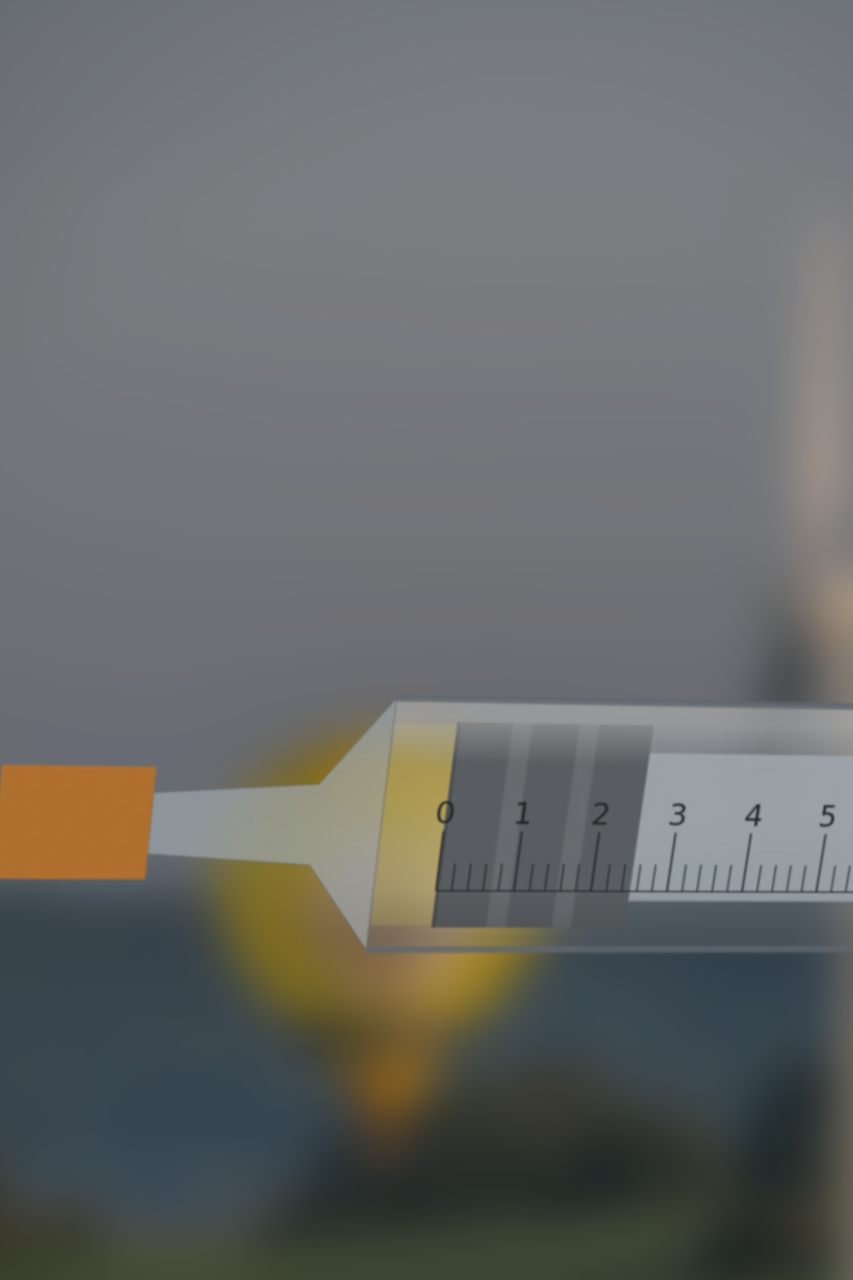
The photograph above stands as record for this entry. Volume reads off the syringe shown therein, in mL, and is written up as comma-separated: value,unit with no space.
0,mL
